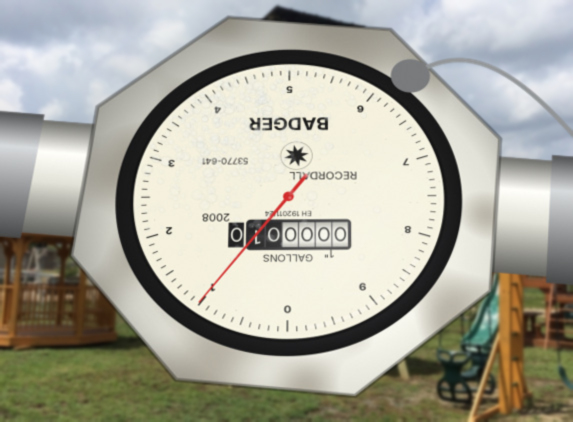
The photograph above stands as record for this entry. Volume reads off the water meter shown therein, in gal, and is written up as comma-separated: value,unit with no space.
11.0,gal
